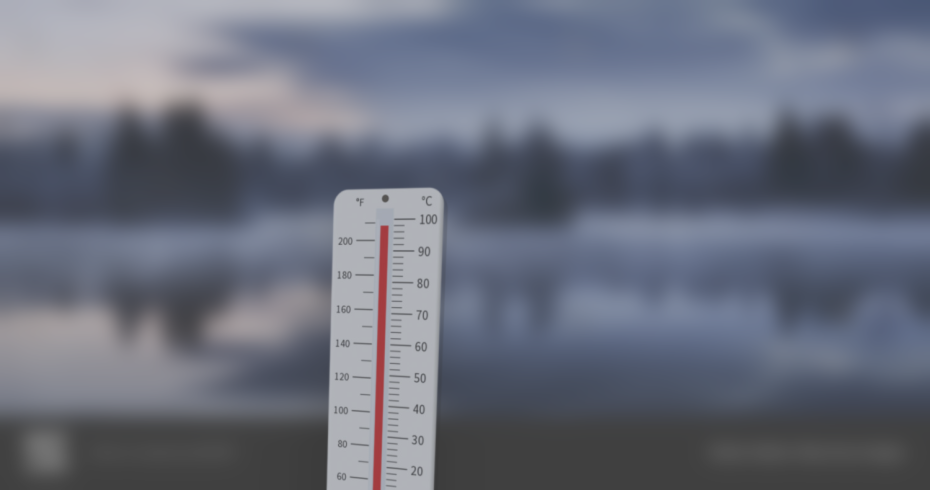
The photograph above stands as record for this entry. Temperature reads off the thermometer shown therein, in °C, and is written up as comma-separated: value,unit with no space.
98,°C
